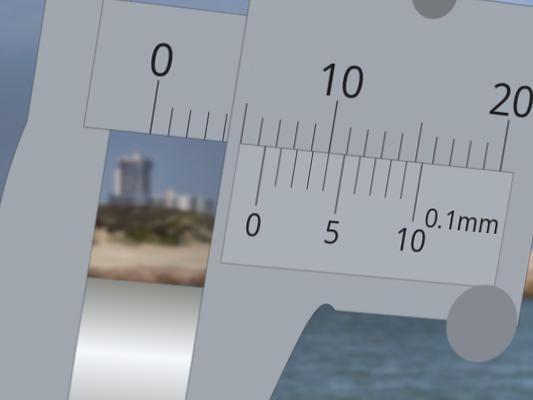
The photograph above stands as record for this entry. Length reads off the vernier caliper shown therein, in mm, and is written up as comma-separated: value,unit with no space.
6.4,mm
